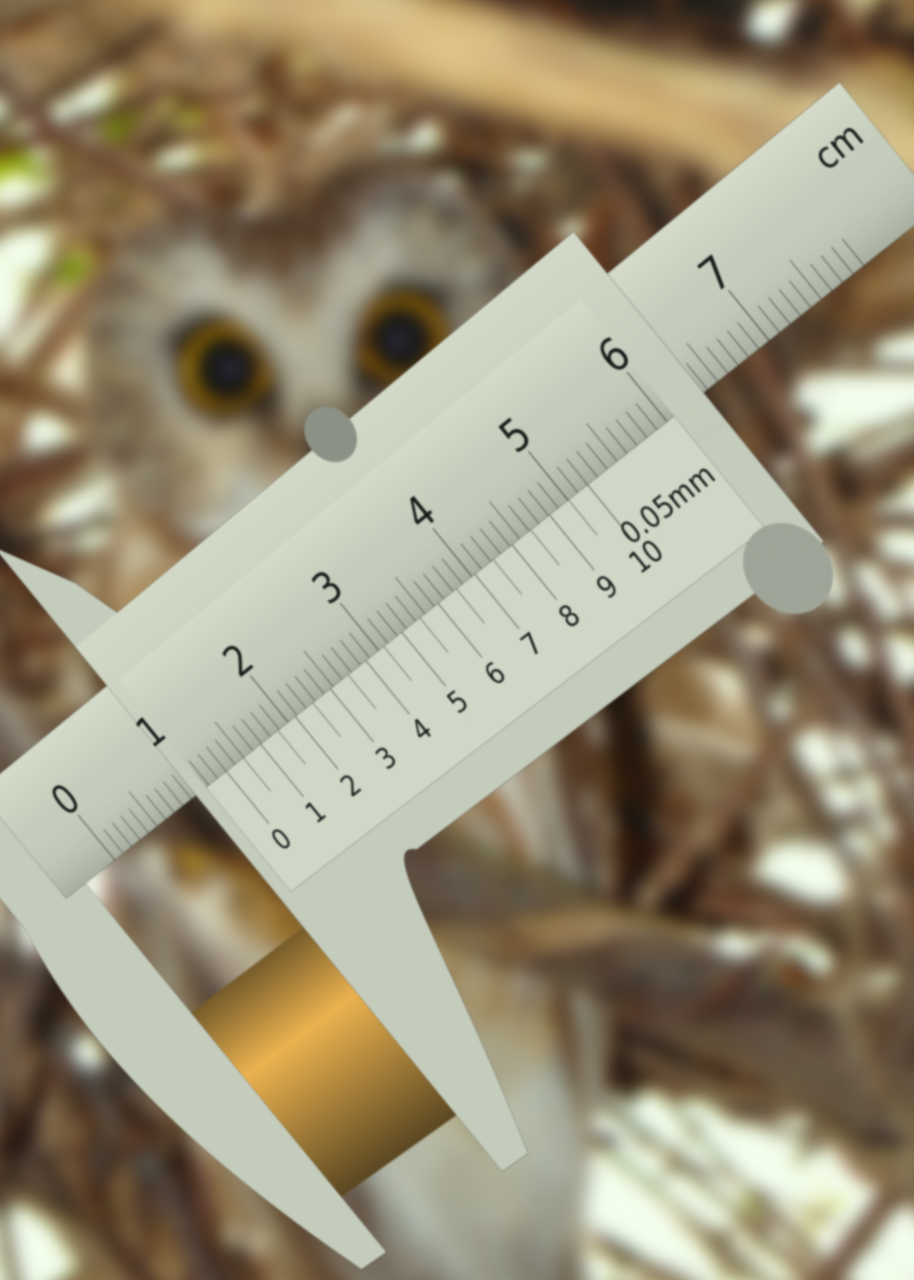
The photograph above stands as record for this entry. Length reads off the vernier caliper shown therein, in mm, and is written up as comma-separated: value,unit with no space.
13.0,mm
